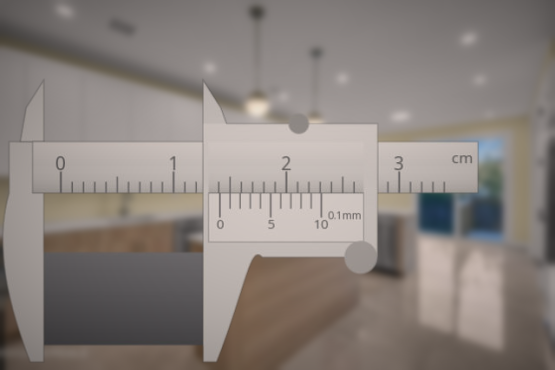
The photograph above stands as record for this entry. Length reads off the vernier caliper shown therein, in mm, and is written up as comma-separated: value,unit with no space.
14.1,mm
